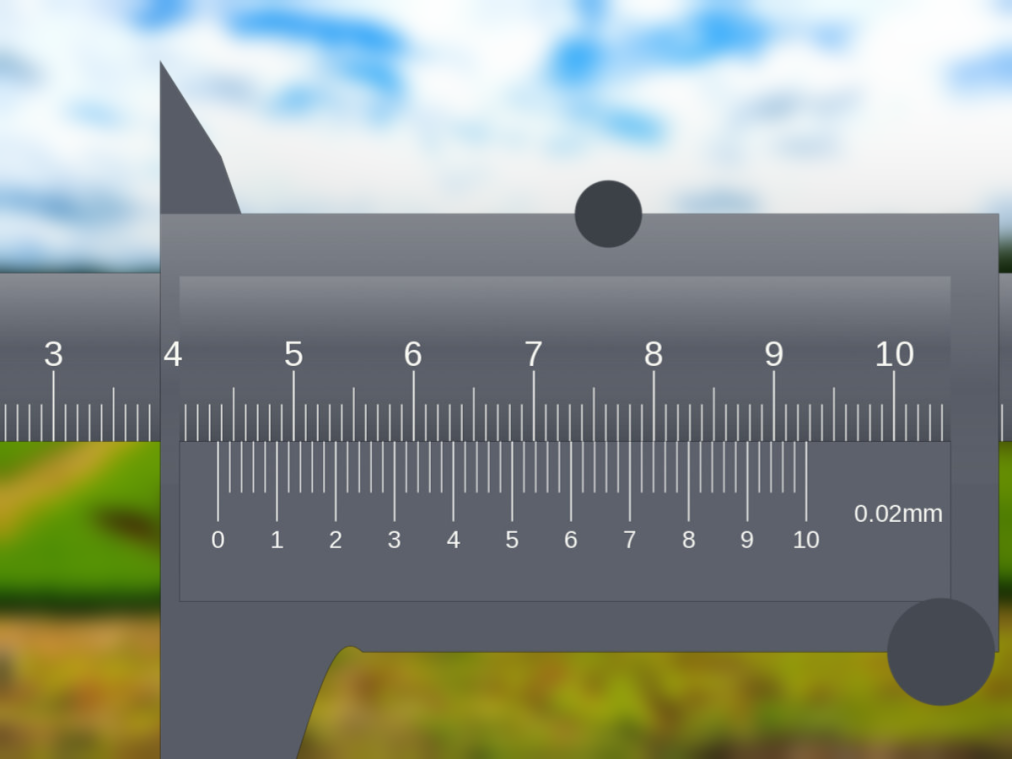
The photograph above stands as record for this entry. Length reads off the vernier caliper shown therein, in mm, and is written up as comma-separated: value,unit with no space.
43.7,mm
